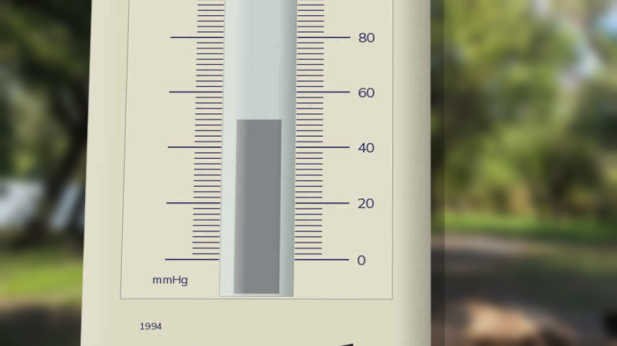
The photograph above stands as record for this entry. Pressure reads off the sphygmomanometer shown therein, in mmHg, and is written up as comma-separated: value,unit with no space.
50,mmHg
